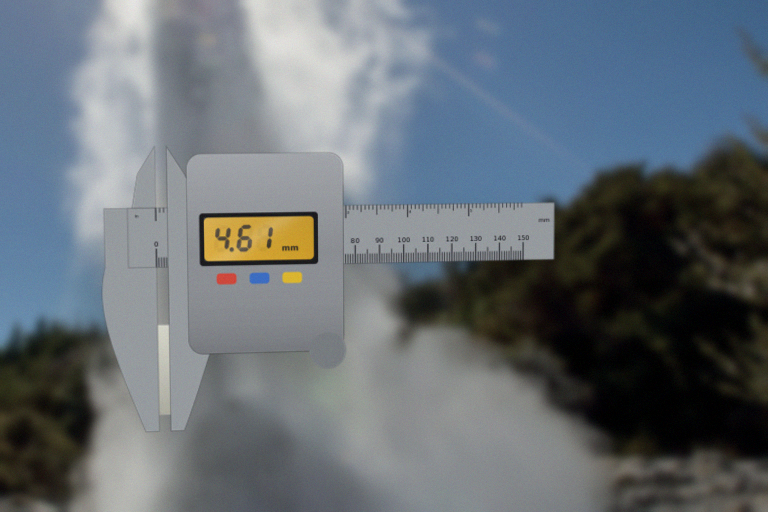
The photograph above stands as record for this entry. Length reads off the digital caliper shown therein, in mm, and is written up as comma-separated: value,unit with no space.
4.61,mm
